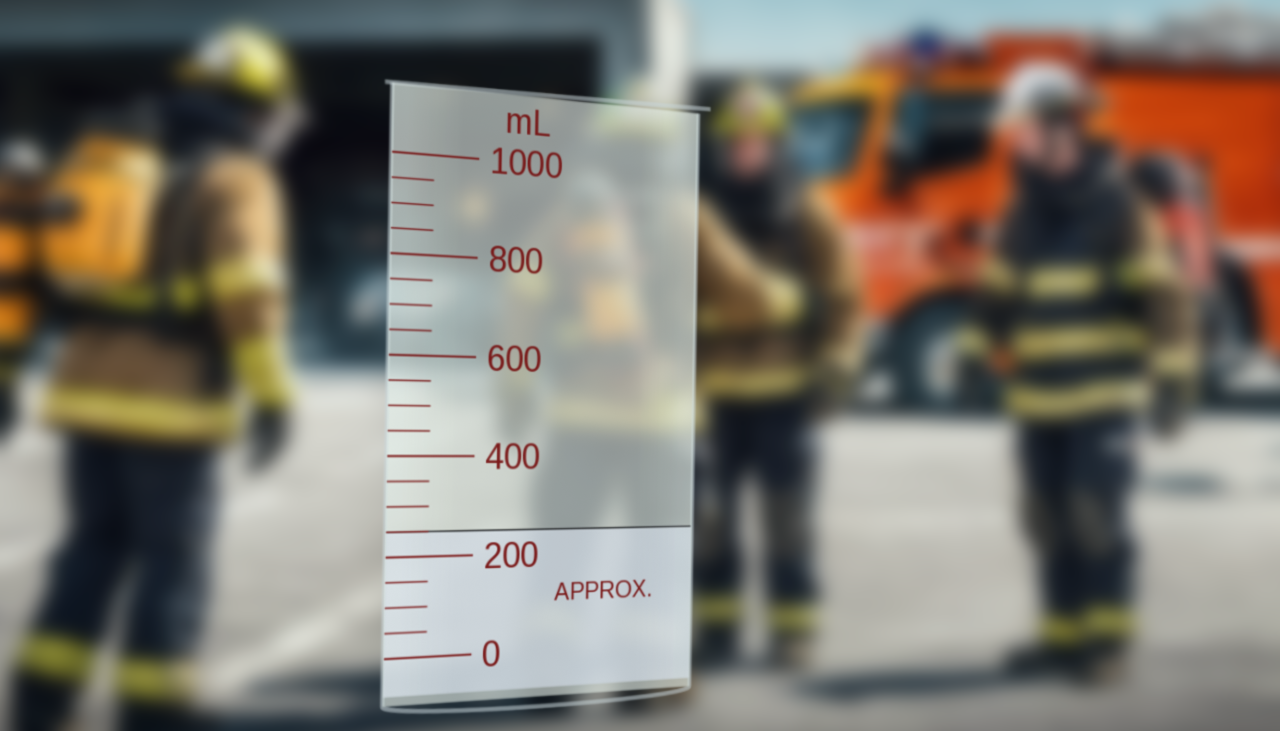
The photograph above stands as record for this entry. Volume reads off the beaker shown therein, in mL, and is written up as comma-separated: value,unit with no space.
250,mL
